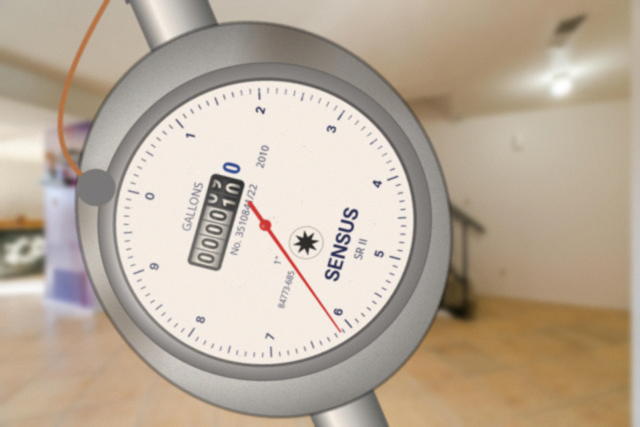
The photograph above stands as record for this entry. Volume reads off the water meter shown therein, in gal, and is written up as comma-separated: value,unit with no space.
96.1,gal
